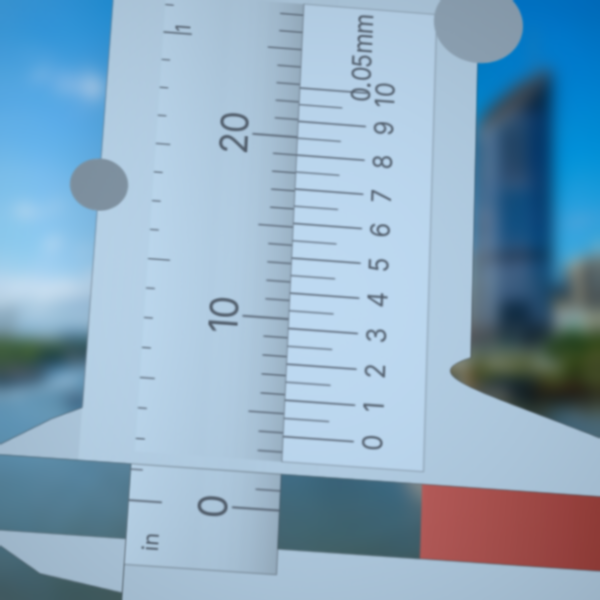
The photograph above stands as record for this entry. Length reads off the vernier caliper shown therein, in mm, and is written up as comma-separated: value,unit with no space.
3.8,mm
